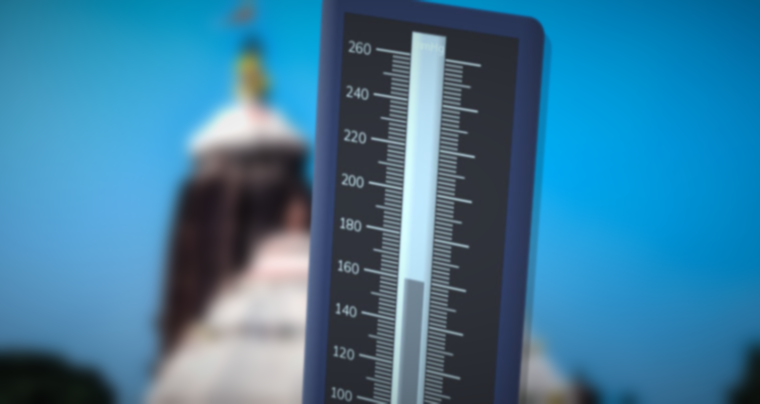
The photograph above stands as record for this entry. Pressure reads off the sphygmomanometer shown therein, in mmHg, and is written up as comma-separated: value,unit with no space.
160,mmHg
